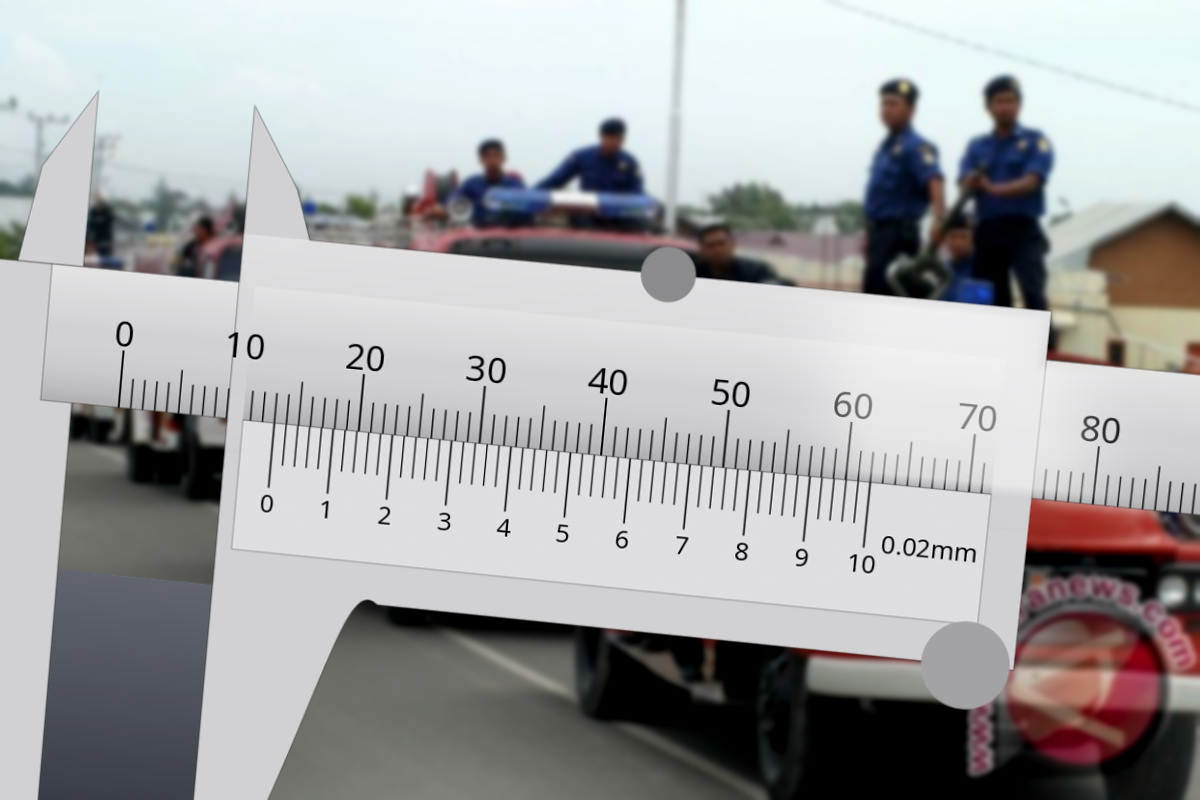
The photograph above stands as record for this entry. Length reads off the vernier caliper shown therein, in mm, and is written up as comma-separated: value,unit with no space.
13.0,mm
